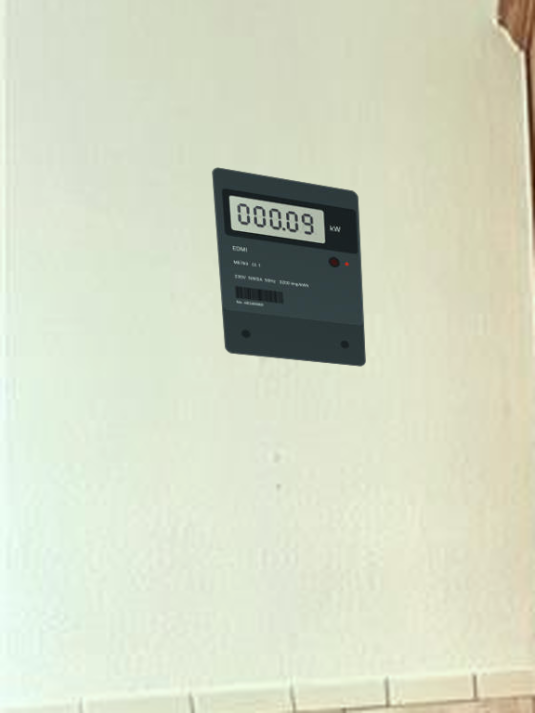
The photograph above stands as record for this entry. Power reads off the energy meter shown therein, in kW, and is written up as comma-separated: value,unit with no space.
0.09,kW
